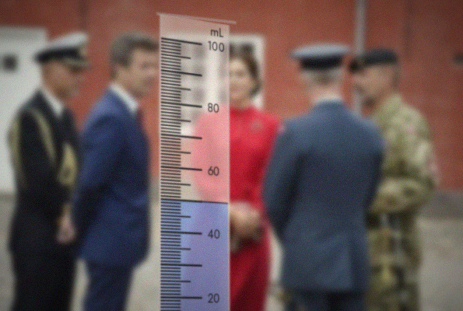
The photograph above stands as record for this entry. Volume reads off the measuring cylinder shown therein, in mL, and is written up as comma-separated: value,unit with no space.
50,mL
